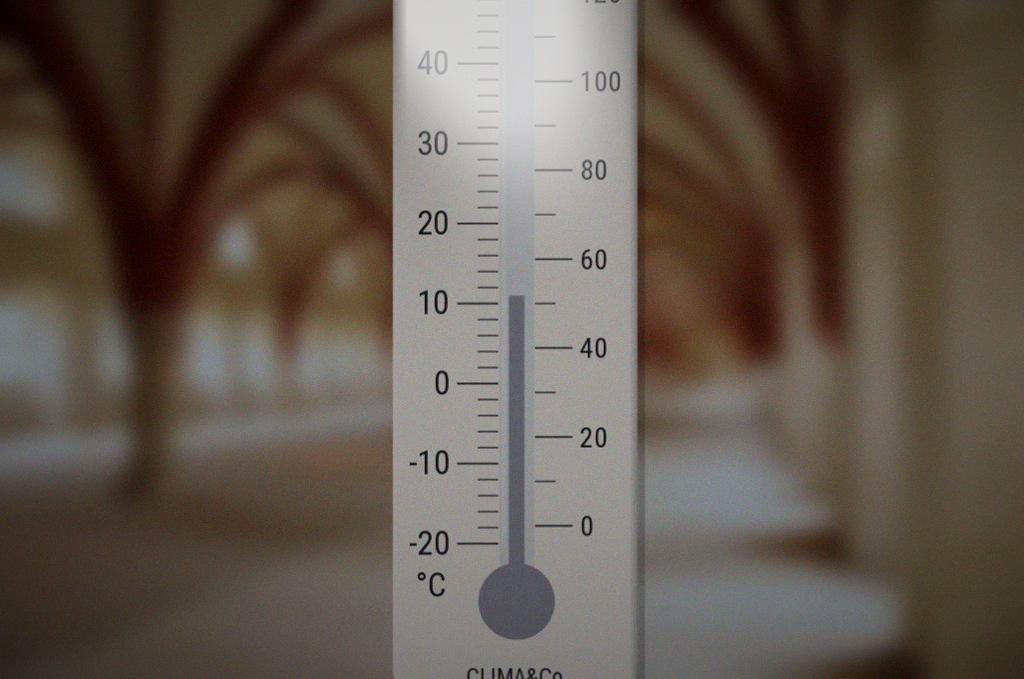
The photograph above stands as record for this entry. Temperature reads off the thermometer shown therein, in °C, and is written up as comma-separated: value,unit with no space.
11,°C
